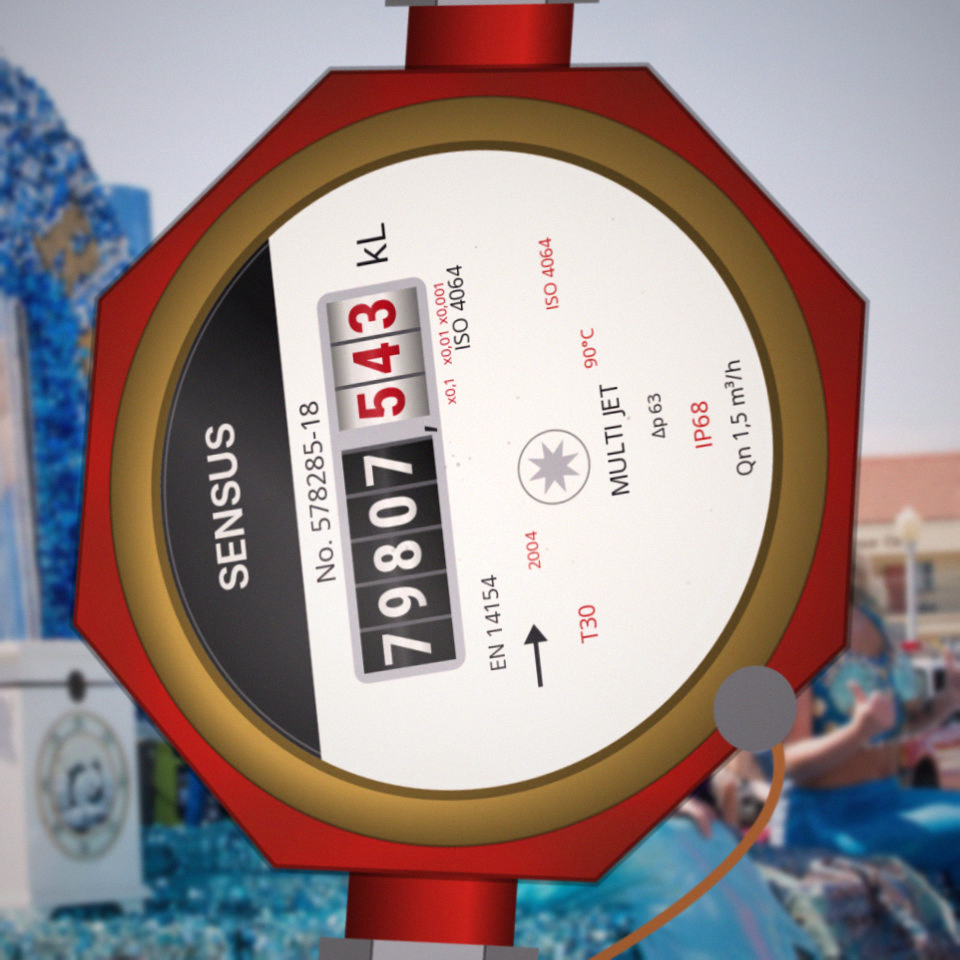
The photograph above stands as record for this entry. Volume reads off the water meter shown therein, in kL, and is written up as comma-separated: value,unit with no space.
79807.543,kL
